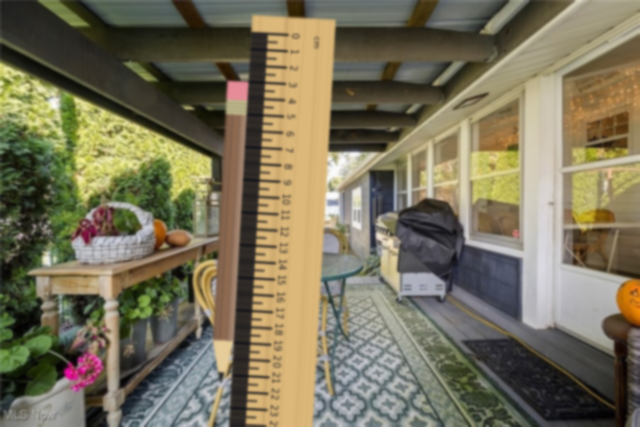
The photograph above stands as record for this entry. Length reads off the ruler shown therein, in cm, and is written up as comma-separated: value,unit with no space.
18.5,cm
